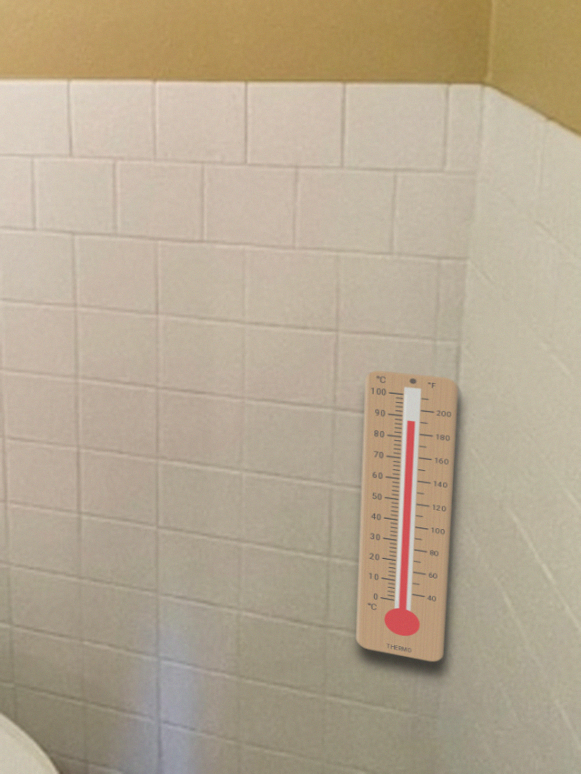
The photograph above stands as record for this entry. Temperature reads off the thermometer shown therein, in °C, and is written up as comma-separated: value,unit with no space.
88,°C
